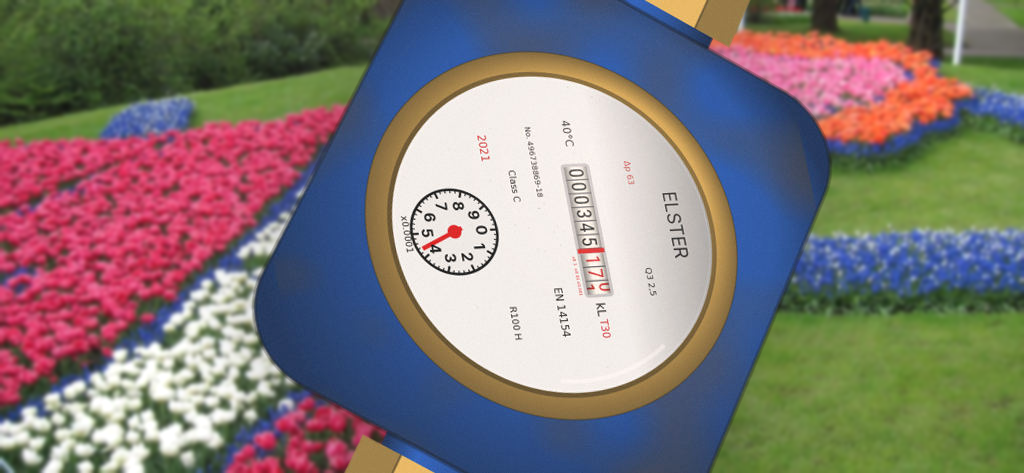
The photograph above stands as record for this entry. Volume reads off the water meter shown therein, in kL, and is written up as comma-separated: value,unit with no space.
345.1704,kL
